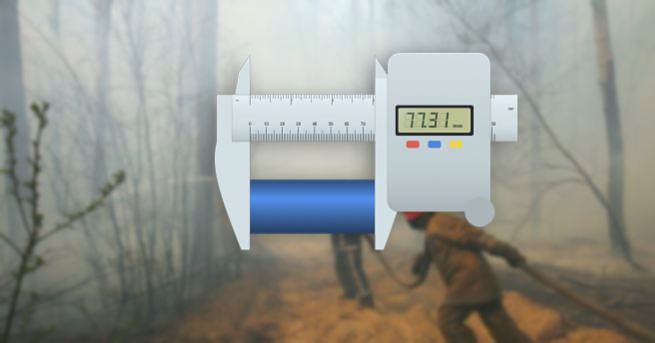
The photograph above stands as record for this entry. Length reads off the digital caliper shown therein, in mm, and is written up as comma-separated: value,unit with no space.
77.31,mm
